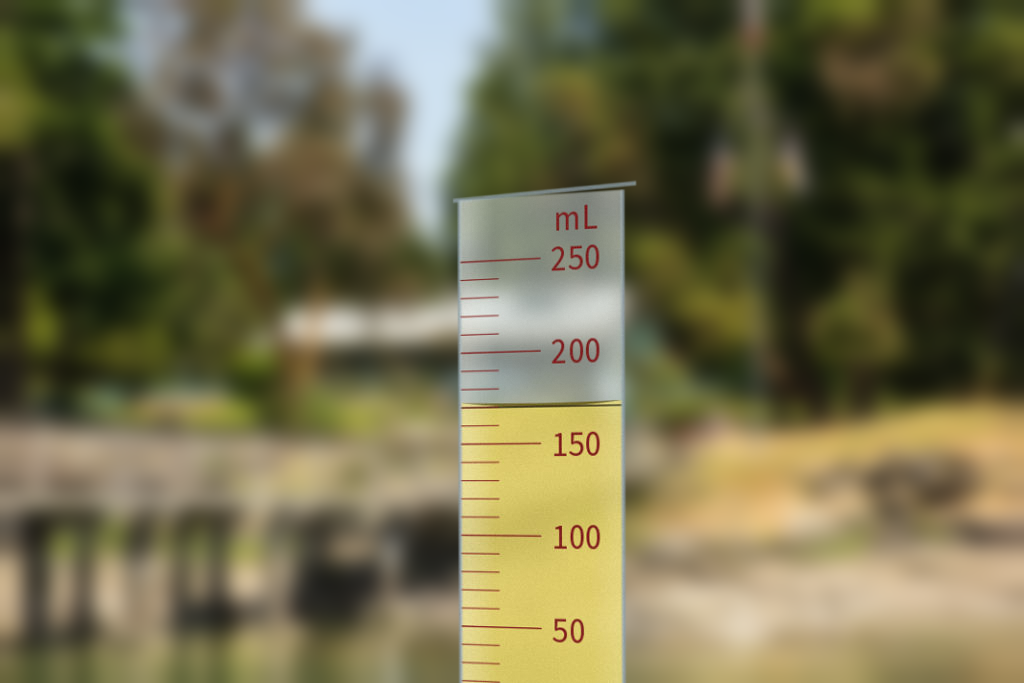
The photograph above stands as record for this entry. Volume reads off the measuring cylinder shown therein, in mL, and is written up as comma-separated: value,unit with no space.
170,mL
